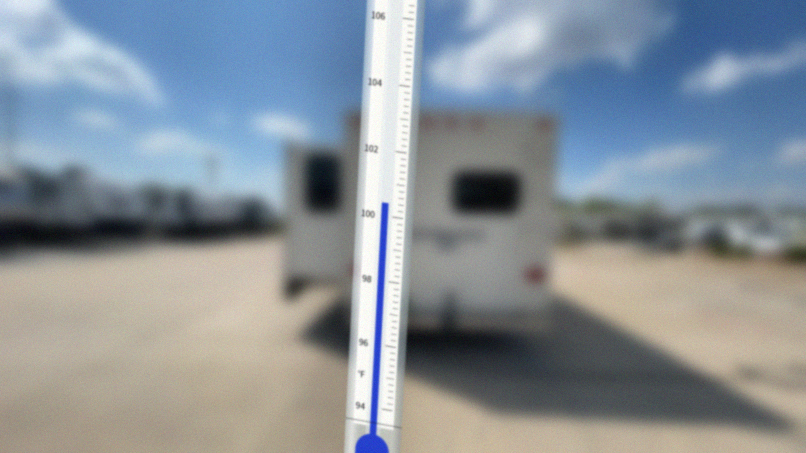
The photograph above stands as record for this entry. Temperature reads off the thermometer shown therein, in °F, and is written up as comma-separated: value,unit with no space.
100.4,°F
